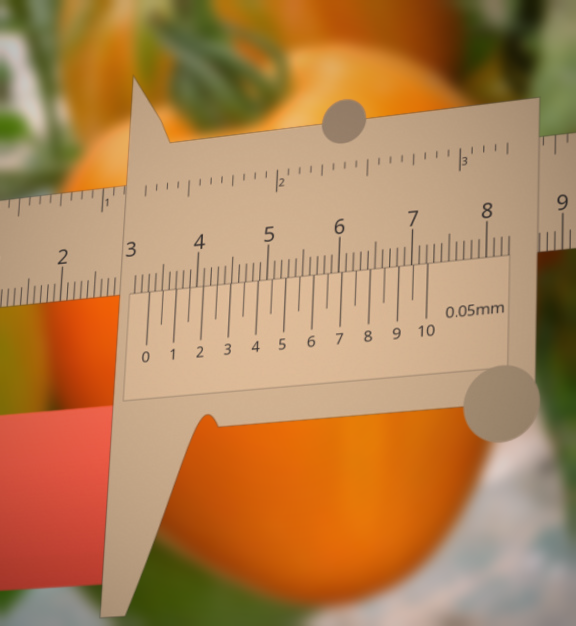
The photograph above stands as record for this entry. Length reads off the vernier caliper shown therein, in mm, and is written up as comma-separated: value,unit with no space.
33.2,mm
